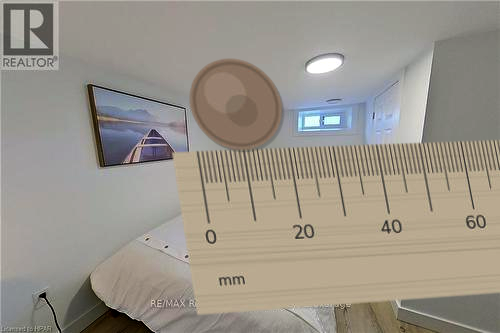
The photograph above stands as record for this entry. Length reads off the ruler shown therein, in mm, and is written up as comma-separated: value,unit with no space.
20,mm
